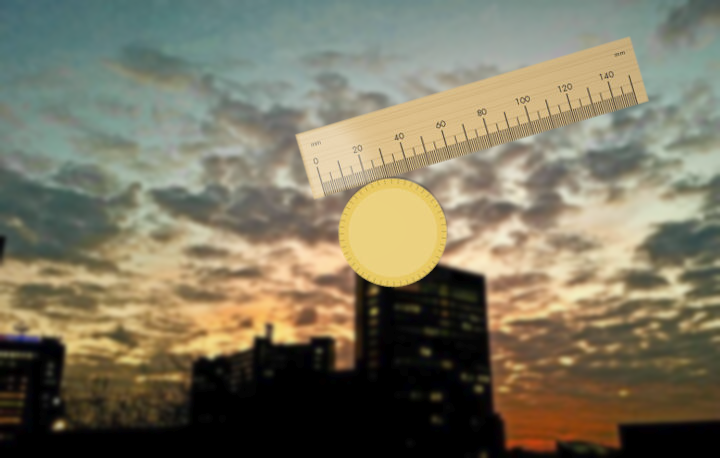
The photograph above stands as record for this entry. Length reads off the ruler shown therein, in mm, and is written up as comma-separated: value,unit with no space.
50,mm
